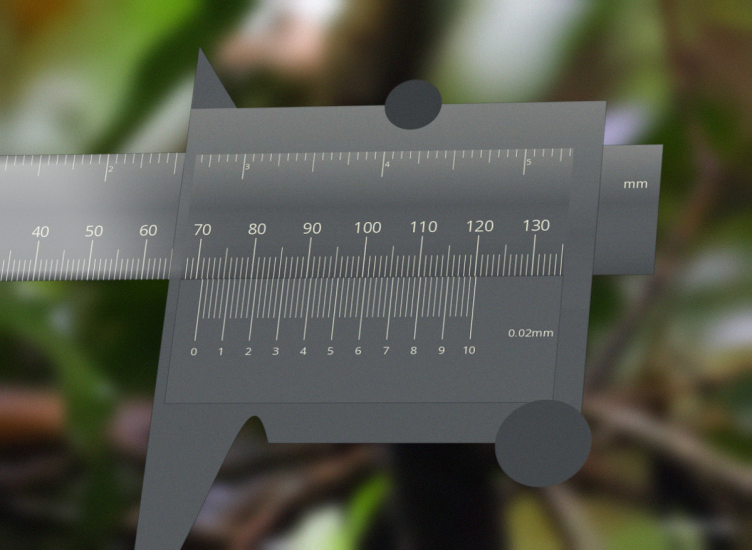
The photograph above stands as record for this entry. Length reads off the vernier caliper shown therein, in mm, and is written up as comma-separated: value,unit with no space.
71.2,mm
